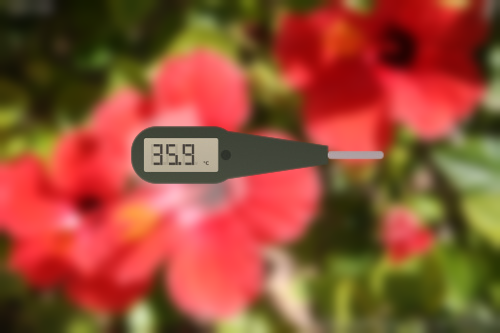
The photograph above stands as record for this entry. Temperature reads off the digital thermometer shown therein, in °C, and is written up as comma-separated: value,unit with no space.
35.9,°C
